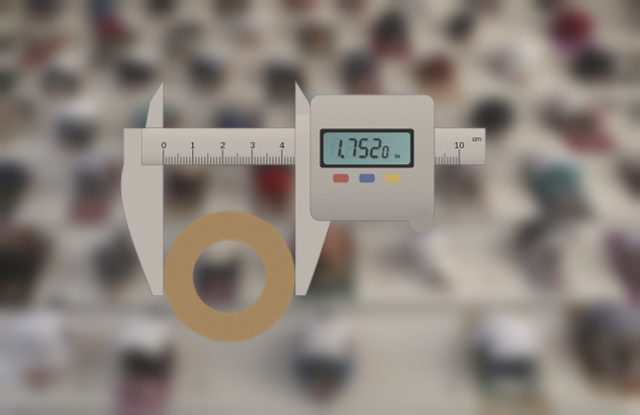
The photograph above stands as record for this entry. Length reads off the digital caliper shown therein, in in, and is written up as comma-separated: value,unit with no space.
1.7520,in
